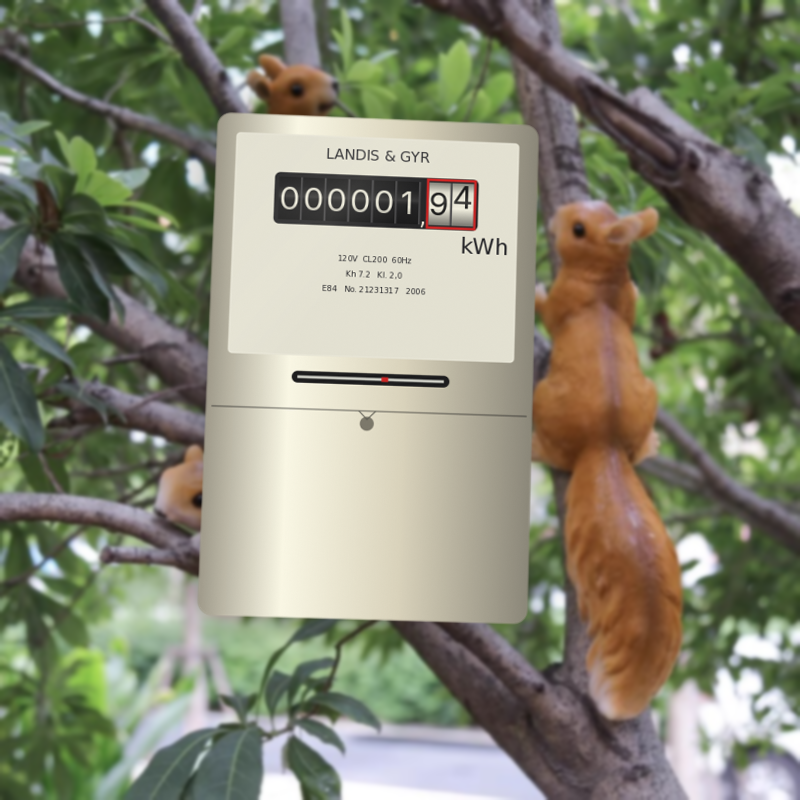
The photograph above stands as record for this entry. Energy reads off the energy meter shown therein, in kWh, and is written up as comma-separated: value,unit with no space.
1.94,kWh
